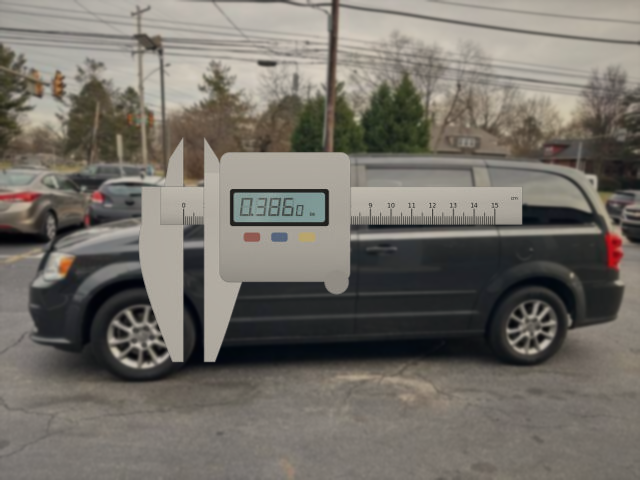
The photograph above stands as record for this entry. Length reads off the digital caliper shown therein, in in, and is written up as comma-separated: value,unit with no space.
0.3860,in
